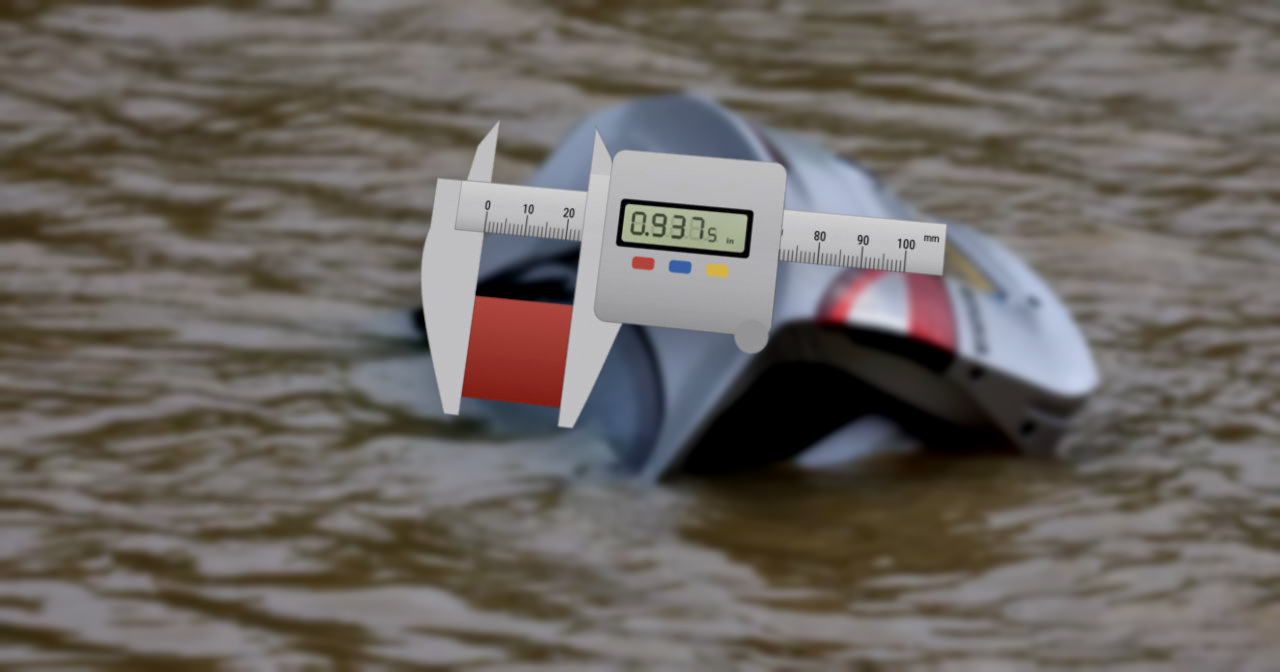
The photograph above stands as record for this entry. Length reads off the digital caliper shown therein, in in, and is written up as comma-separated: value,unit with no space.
0.9375,in
